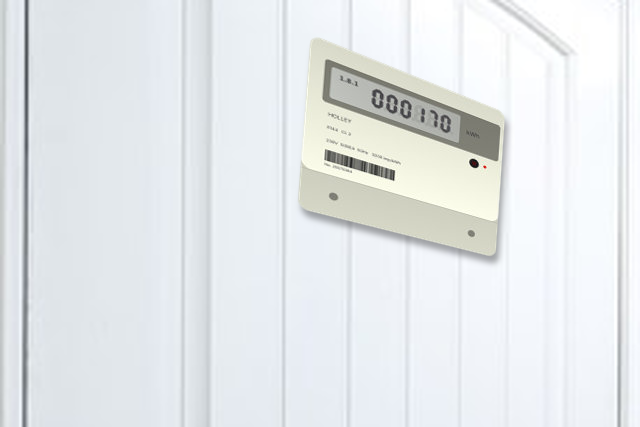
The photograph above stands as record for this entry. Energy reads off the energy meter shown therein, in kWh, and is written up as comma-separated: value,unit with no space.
170,kWh
